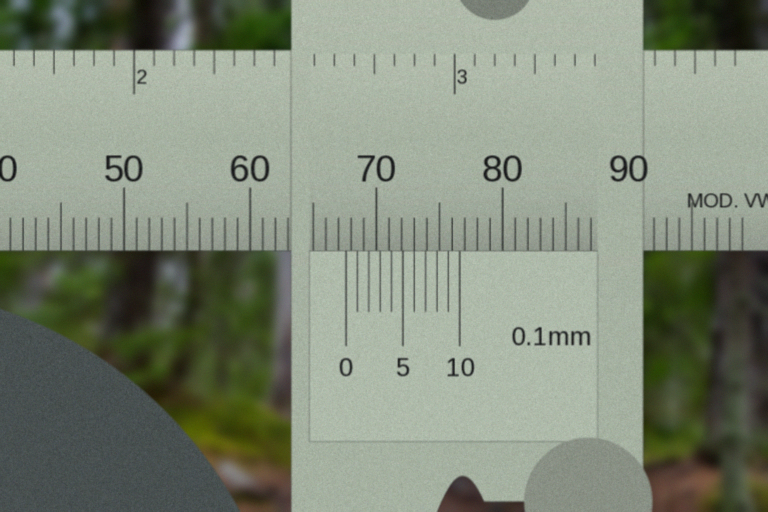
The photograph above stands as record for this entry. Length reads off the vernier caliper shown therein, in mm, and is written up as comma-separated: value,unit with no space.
67.6,mm
